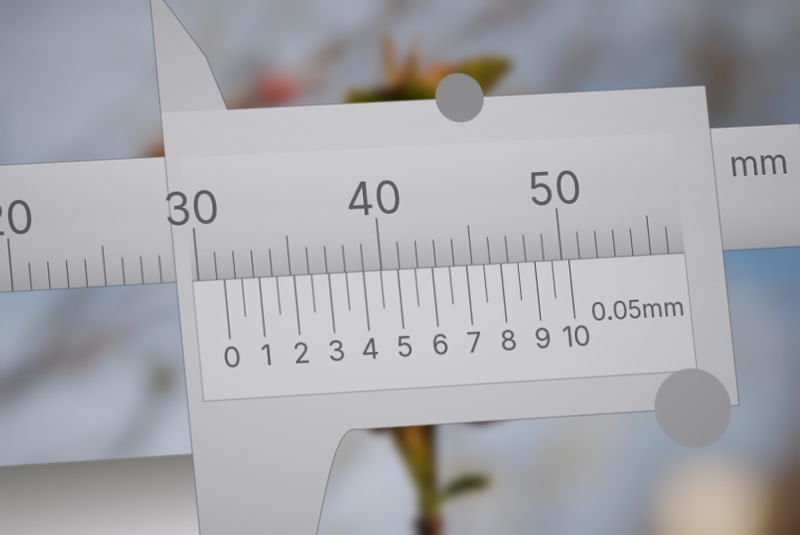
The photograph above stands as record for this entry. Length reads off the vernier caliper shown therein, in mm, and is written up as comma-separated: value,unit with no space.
31.4,mm
